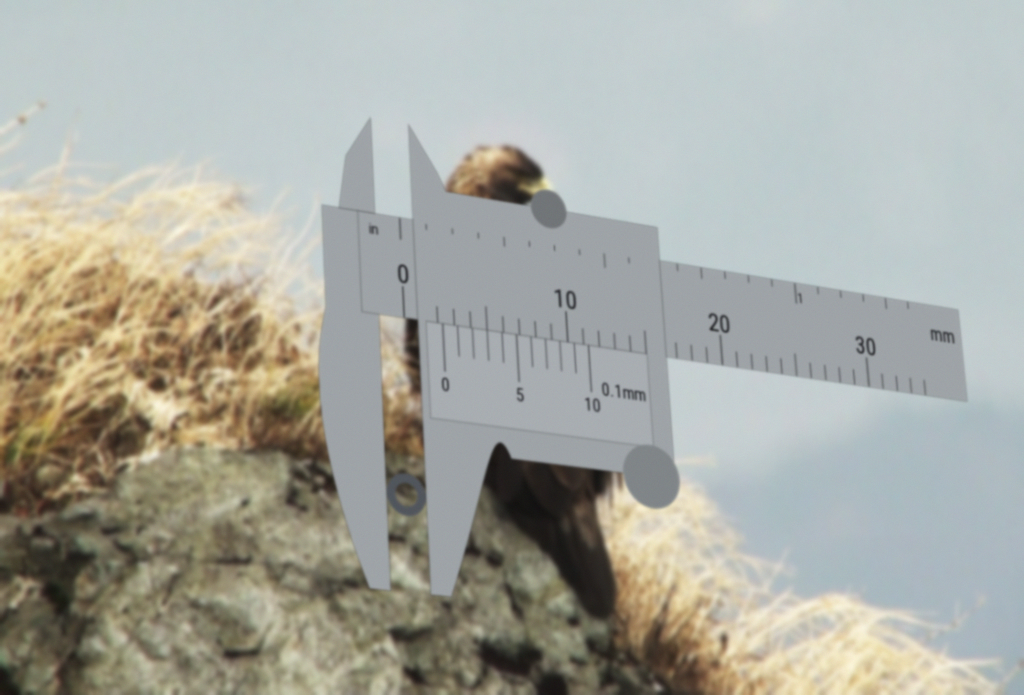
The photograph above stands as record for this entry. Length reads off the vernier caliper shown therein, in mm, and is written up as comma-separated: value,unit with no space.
2.3,mm
